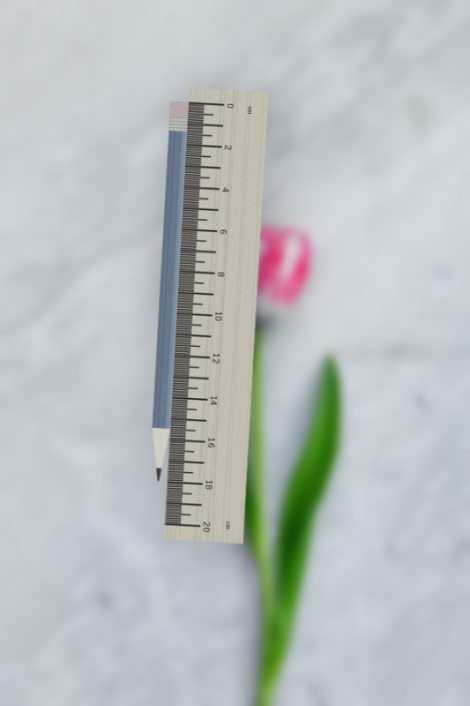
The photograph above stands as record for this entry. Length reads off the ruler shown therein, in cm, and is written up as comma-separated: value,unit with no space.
18,cm
